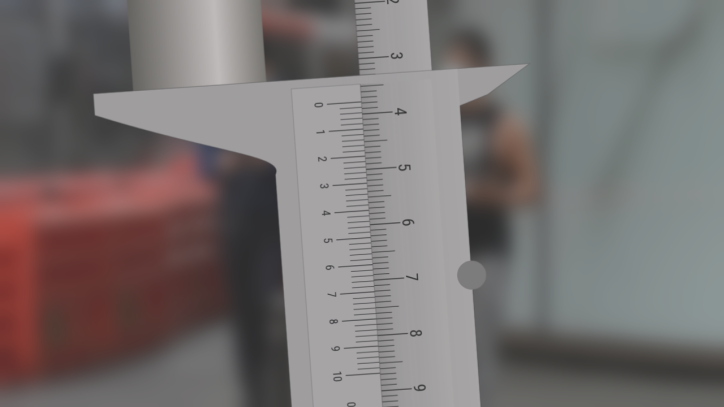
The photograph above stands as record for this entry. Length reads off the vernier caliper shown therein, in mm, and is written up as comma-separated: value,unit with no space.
37.8,mm
